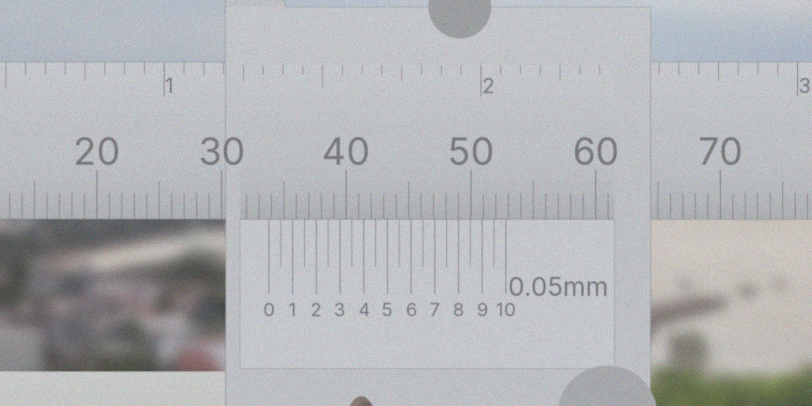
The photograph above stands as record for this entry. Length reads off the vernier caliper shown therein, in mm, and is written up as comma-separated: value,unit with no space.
33.8,mm
